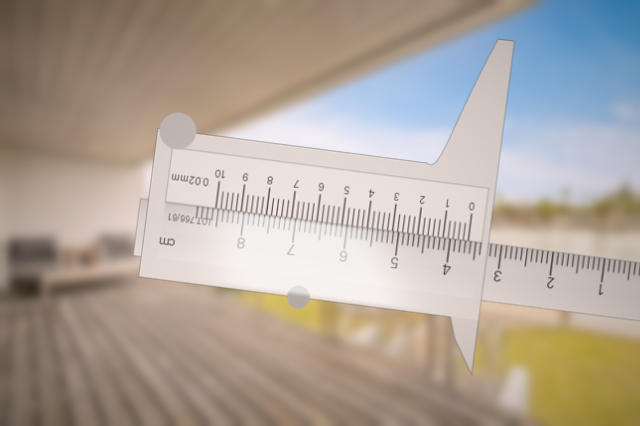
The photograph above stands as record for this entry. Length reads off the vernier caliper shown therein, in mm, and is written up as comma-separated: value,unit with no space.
36.5,mm
